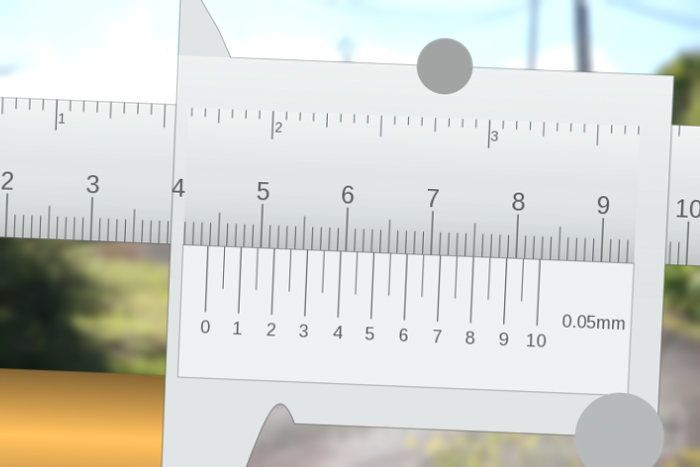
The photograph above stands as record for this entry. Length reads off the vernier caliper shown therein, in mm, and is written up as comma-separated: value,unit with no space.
43.8,mm
